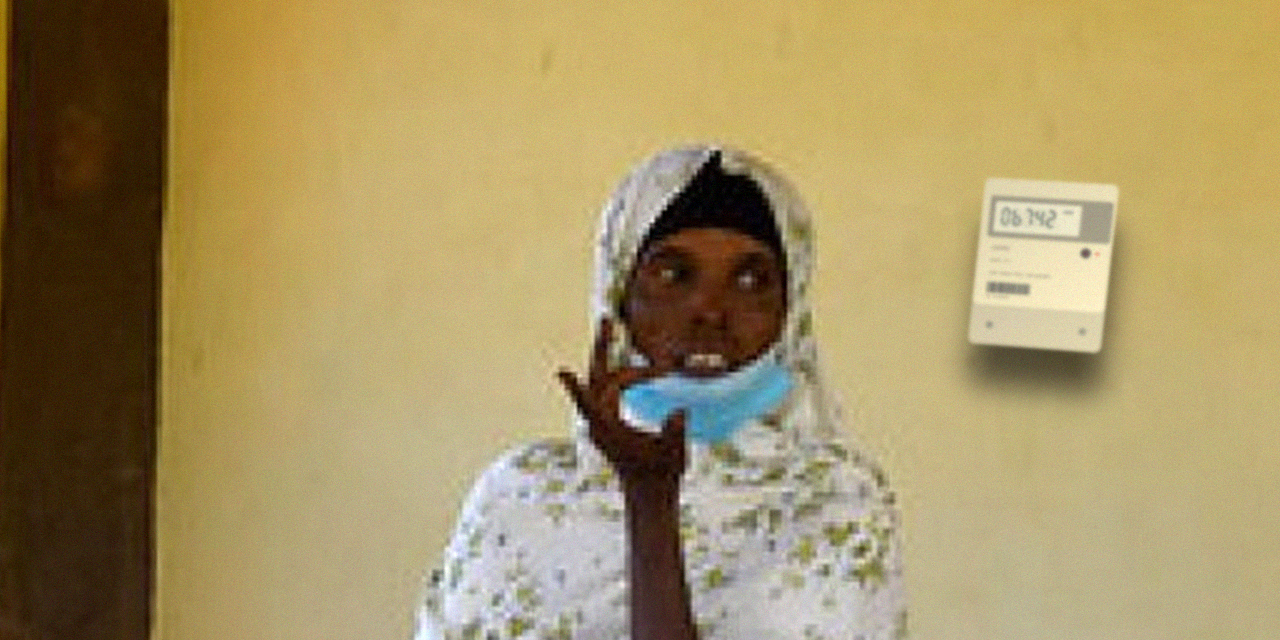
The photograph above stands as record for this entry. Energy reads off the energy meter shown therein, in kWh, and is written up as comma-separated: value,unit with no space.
6742,kWh
